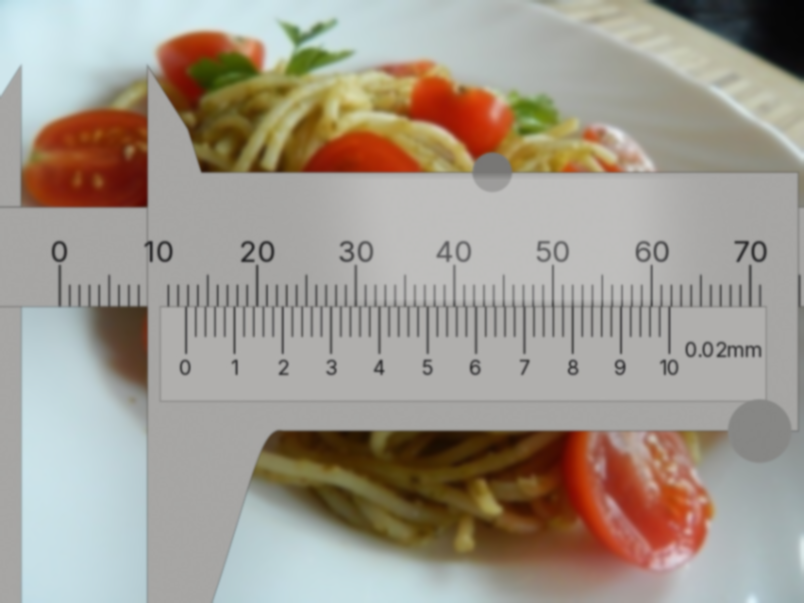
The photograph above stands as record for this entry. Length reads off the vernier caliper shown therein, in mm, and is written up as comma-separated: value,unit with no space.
12.8,mm
